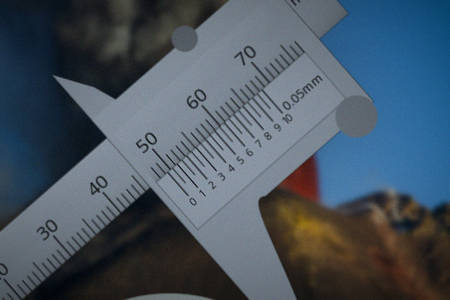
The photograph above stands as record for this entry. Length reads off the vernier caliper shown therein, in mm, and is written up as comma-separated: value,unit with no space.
49.4,mm
